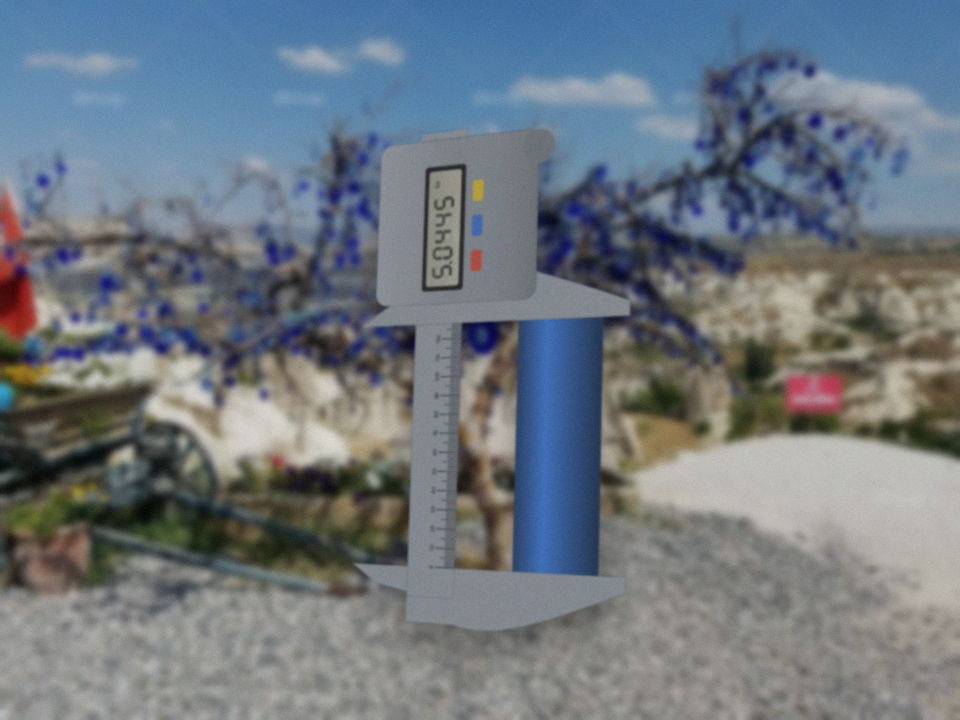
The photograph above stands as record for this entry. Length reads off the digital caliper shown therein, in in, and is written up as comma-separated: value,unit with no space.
5.0445,in
